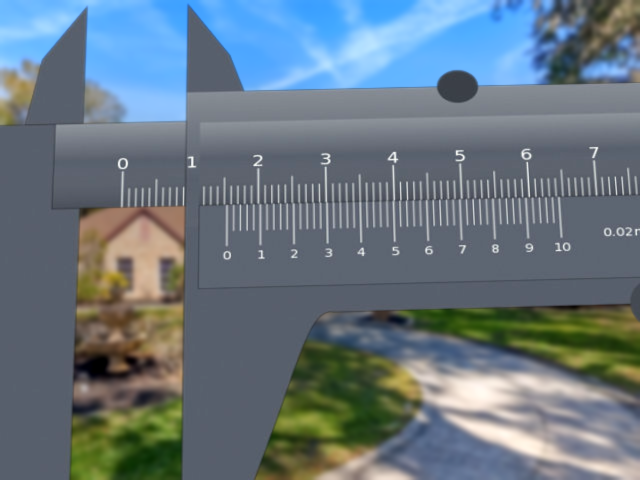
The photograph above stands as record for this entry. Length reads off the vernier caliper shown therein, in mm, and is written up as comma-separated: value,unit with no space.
15.4,mm
